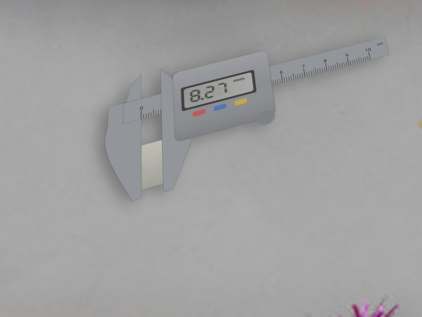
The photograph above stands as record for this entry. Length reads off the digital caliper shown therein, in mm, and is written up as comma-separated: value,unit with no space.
8.27,mm
